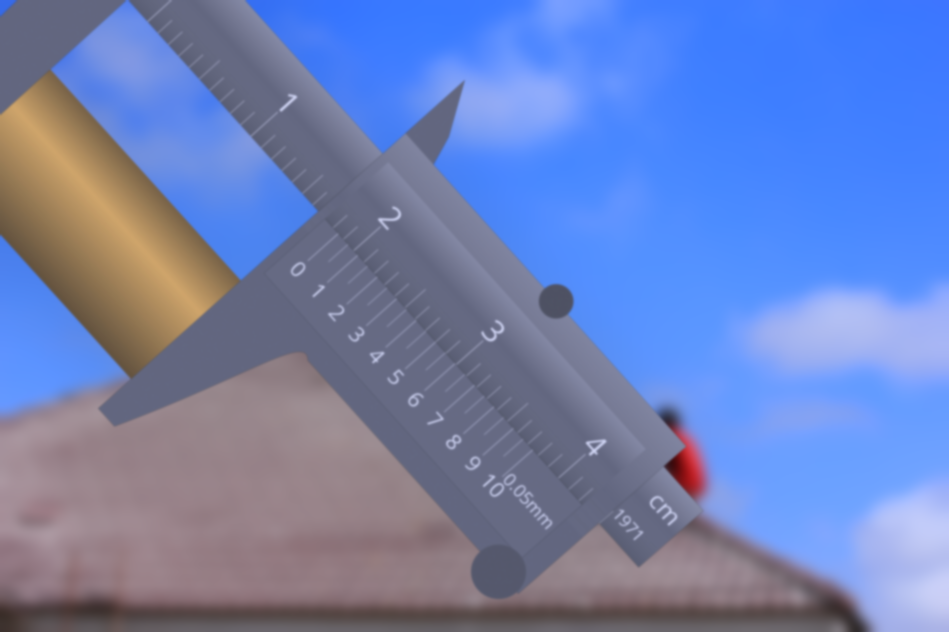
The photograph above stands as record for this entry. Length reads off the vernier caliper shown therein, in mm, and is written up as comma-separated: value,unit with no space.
18.5,mm
